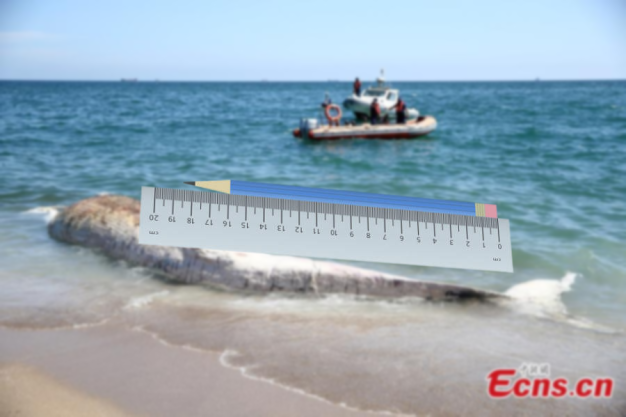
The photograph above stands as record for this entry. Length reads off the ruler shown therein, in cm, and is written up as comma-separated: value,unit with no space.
18.5,cm
